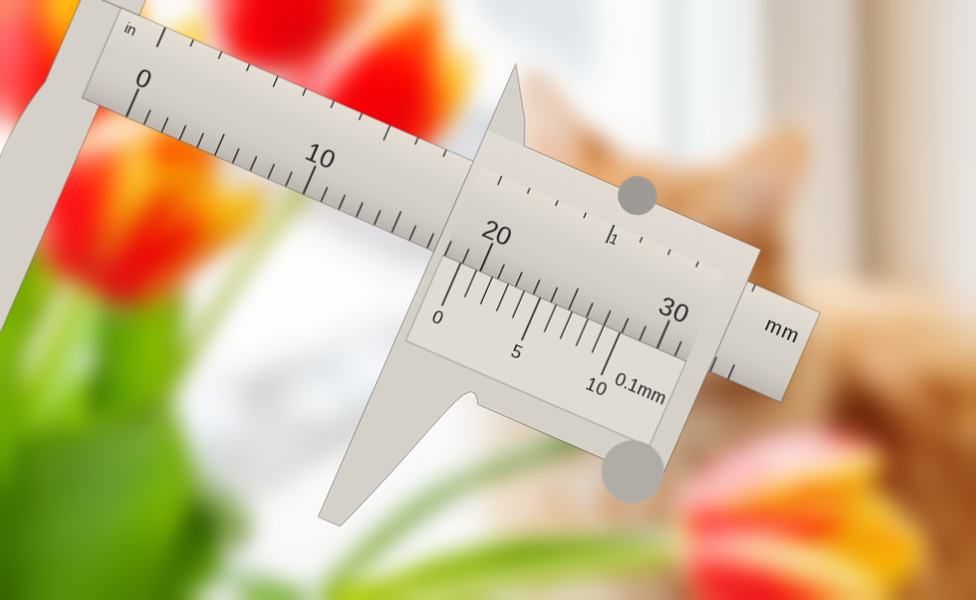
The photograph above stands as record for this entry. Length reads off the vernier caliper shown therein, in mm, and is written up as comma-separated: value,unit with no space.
18.9,mm
